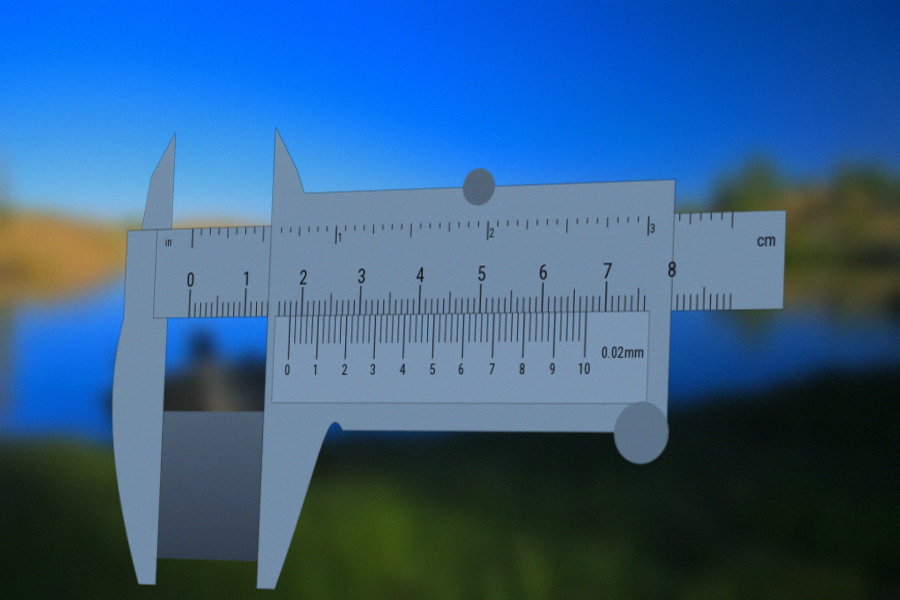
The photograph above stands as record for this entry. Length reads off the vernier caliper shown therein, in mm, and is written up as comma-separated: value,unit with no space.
18.0,mm
